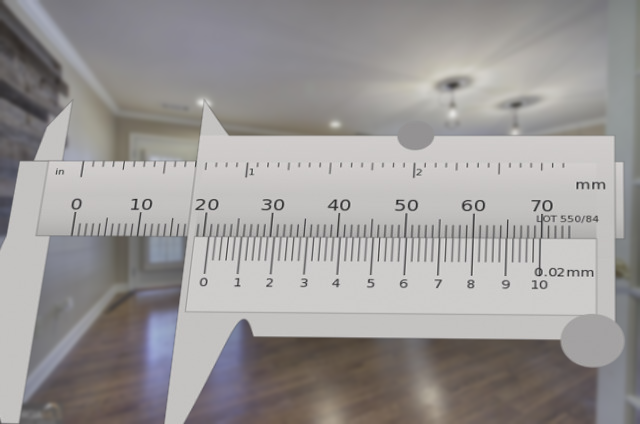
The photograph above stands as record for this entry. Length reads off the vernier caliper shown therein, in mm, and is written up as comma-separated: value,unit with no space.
20.8,mm
